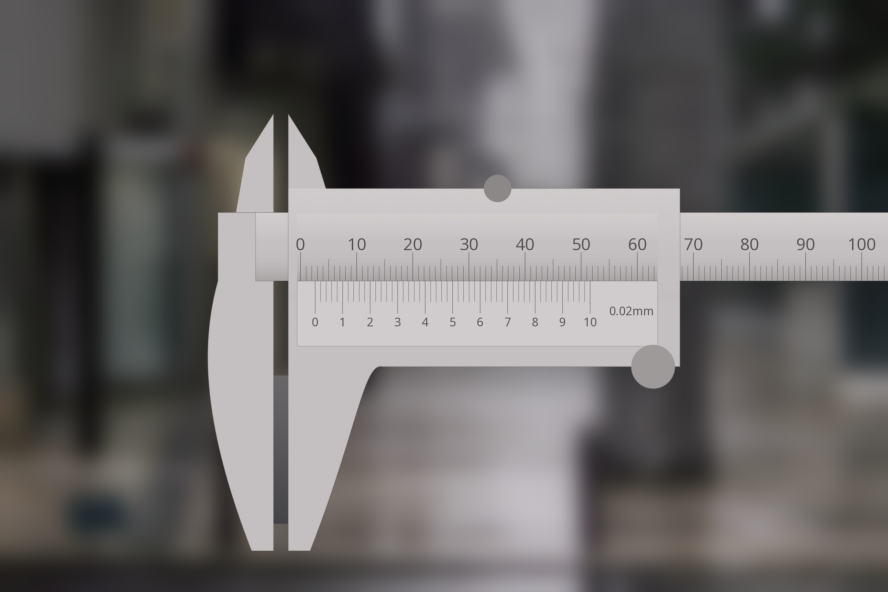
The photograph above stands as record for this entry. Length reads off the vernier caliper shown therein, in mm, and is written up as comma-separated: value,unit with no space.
2.6,mm
